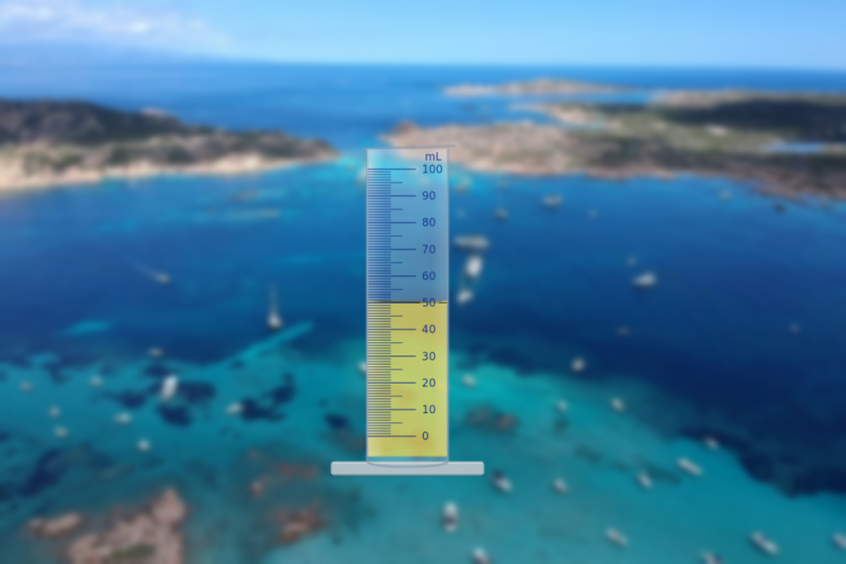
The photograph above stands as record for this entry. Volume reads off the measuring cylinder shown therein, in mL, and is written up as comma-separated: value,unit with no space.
50,mL
